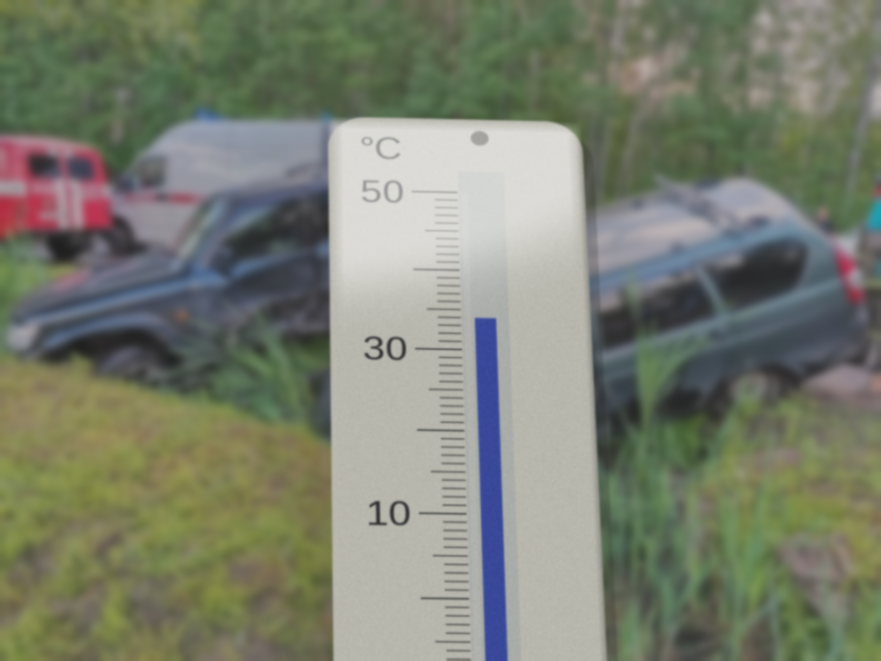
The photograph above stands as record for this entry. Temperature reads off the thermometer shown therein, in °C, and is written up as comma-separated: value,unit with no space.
34,°C
